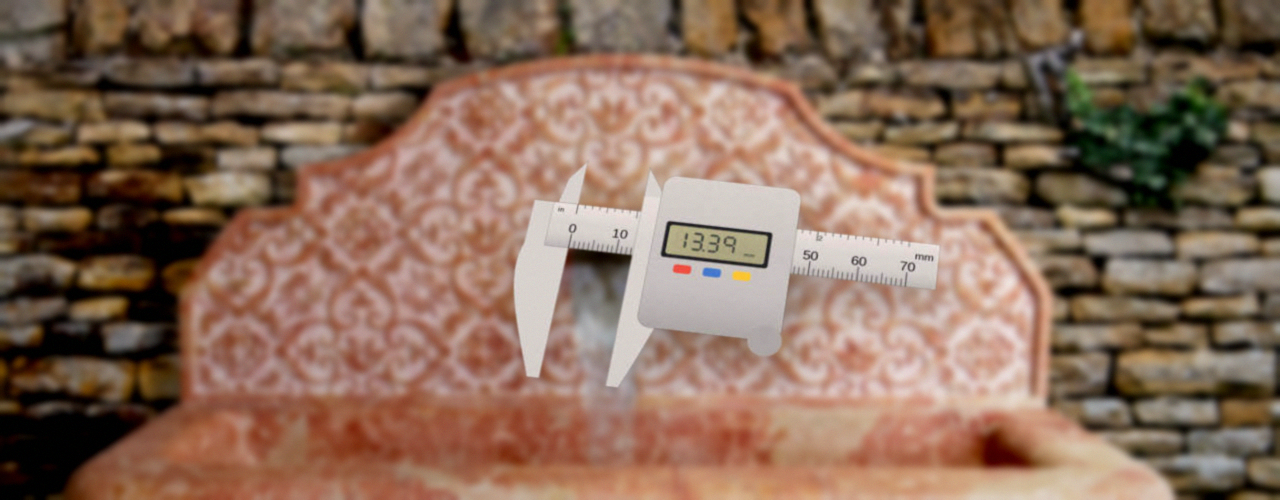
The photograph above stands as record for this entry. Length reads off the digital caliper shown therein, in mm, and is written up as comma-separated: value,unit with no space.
13.39,mm
